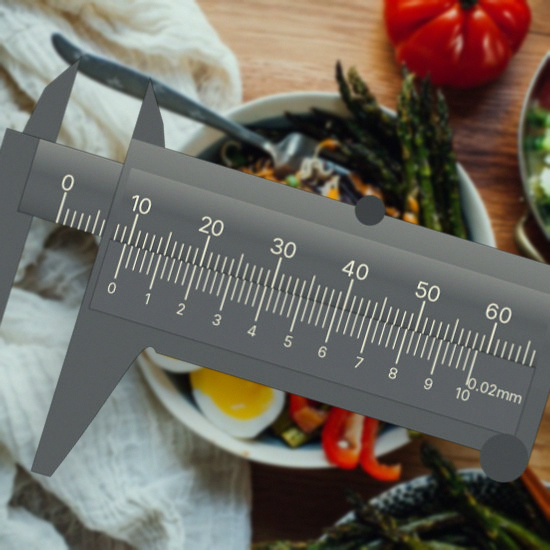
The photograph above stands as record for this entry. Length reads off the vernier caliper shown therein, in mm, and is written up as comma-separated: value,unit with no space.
9.6,mm
